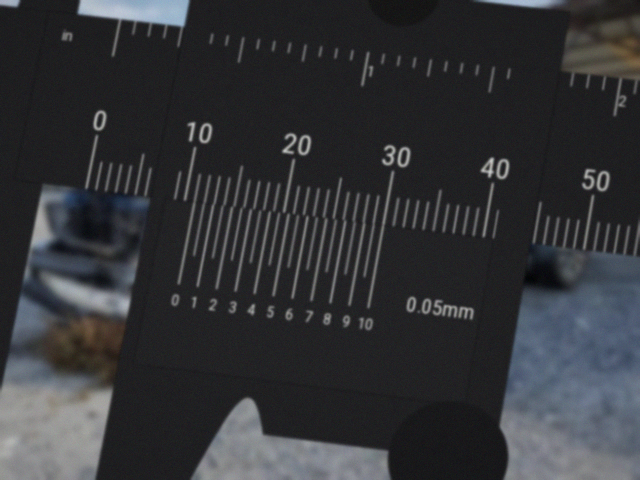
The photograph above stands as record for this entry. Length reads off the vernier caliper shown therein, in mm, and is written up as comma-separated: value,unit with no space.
11.0,mm
